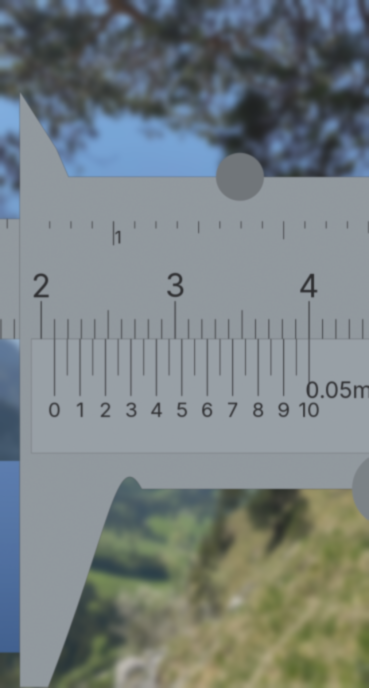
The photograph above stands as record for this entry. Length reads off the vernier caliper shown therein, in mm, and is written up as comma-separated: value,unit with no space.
21.0,mm
